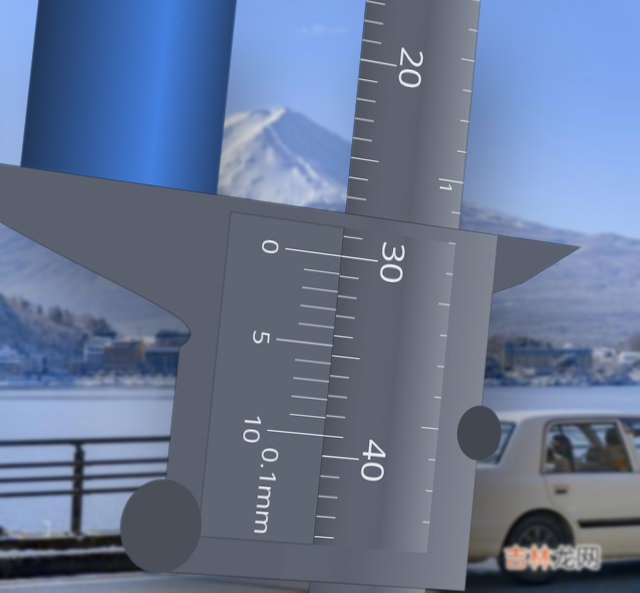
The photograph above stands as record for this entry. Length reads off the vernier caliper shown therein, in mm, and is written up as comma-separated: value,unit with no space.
30.0,mm
